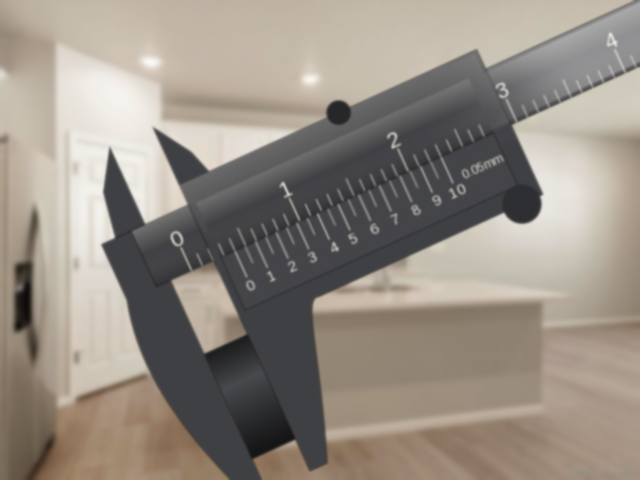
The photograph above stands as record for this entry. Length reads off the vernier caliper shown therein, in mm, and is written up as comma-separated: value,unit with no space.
4.0,mm
